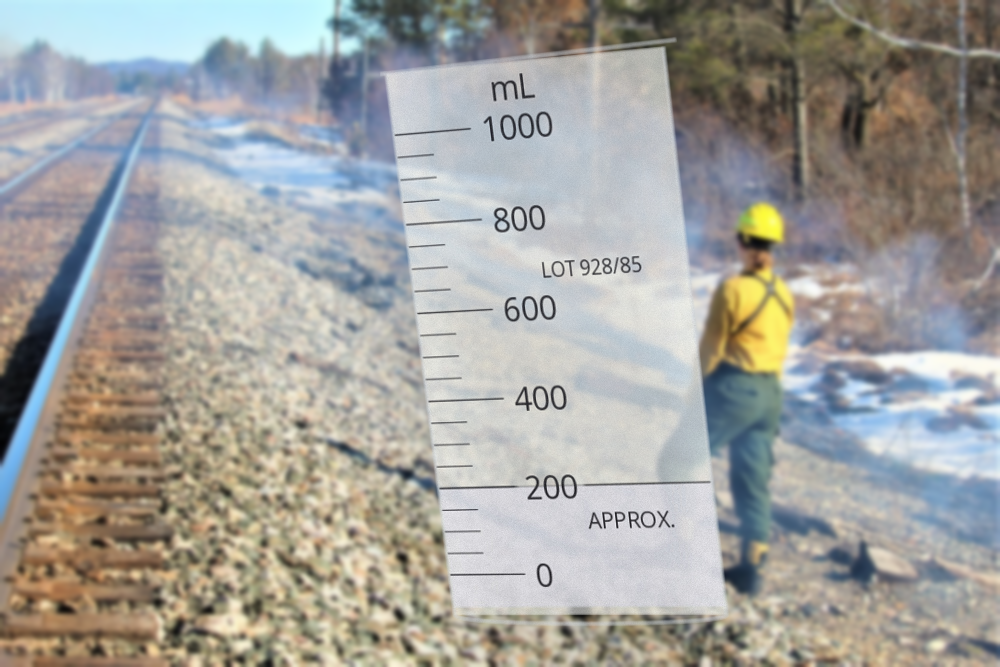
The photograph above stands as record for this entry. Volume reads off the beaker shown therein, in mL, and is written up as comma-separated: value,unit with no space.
200,mL
